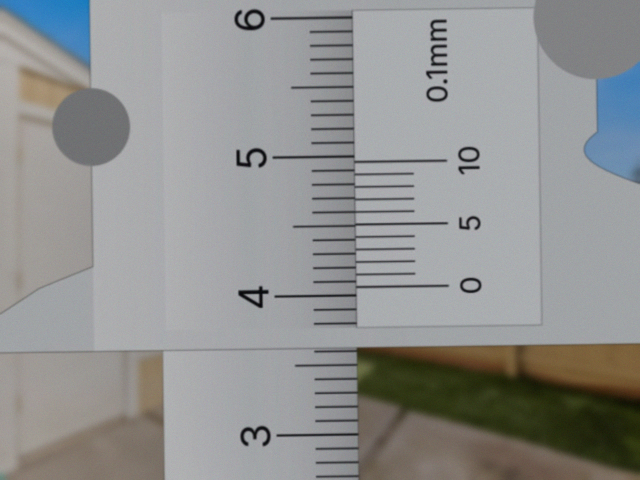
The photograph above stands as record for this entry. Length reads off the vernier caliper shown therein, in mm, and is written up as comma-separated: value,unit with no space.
40.6,mm
